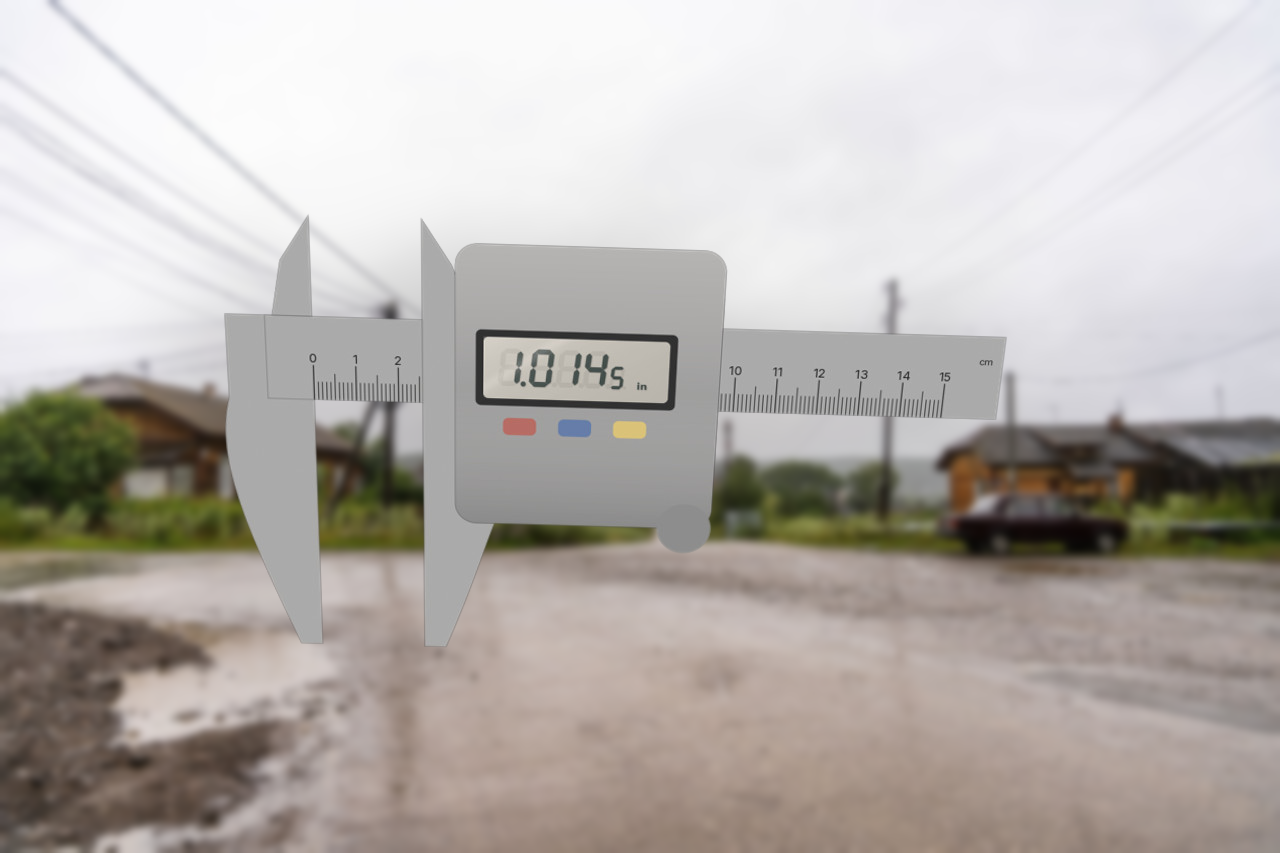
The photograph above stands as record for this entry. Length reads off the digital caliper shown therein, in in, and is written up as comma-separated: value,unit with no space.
1.0145,in
